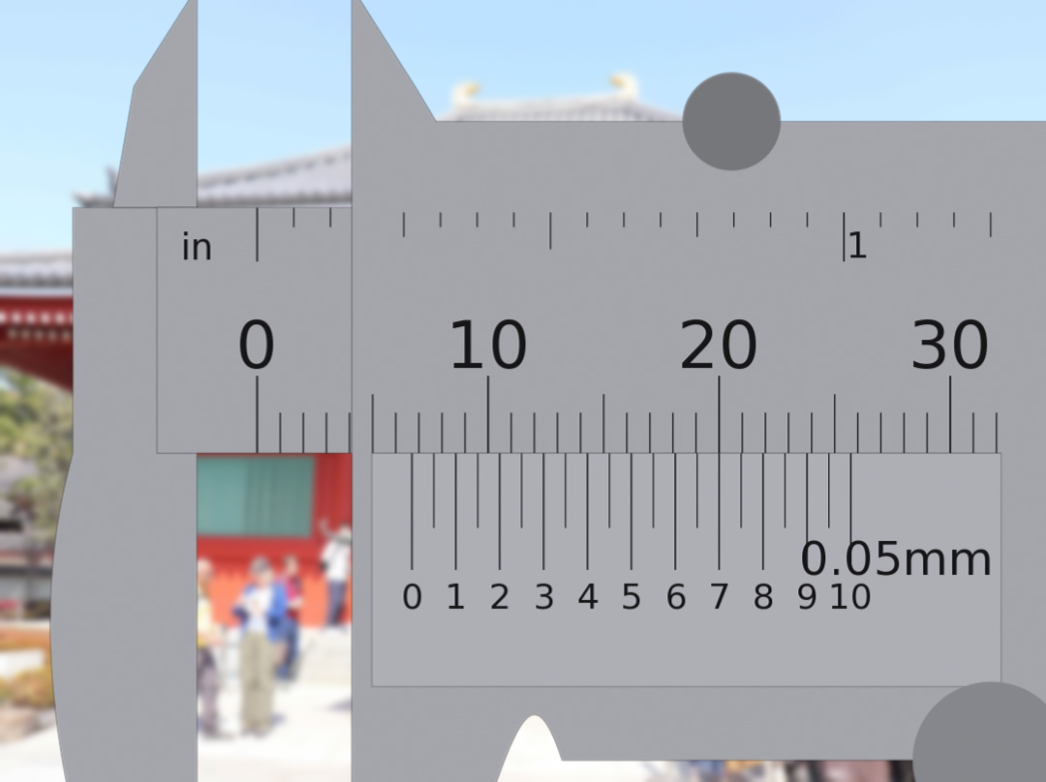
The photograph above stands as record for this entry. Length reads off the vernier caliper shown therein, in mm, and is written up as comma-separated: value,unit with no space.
6.70,mm
